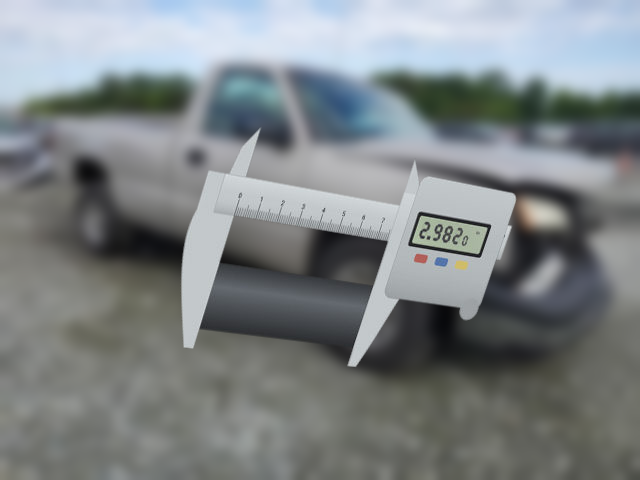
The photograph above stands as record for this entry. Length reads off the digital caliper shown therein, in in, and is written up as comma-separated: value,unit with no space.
2.9820,in
